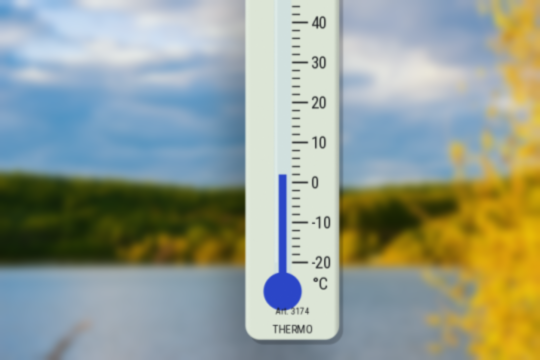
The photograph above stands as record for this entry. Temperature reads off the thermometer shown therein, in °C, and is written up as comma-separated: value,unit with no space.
2,°C
